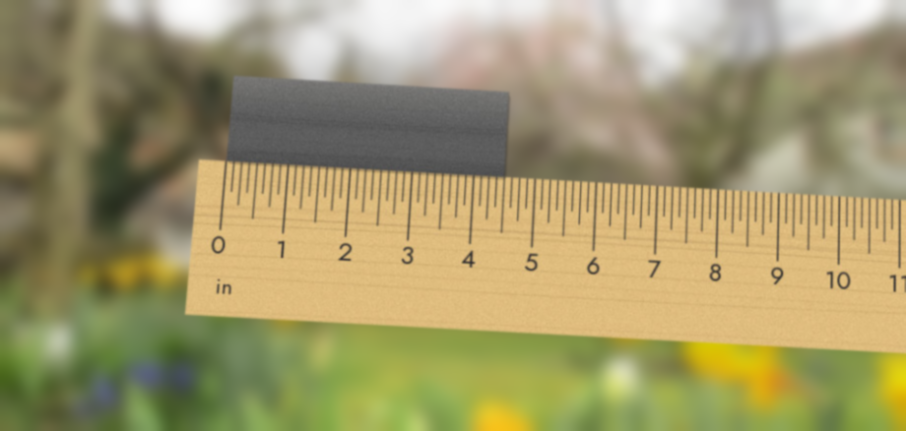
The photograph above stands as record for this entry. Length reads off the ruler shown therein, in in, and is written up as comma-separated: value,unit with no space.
4.5,in
